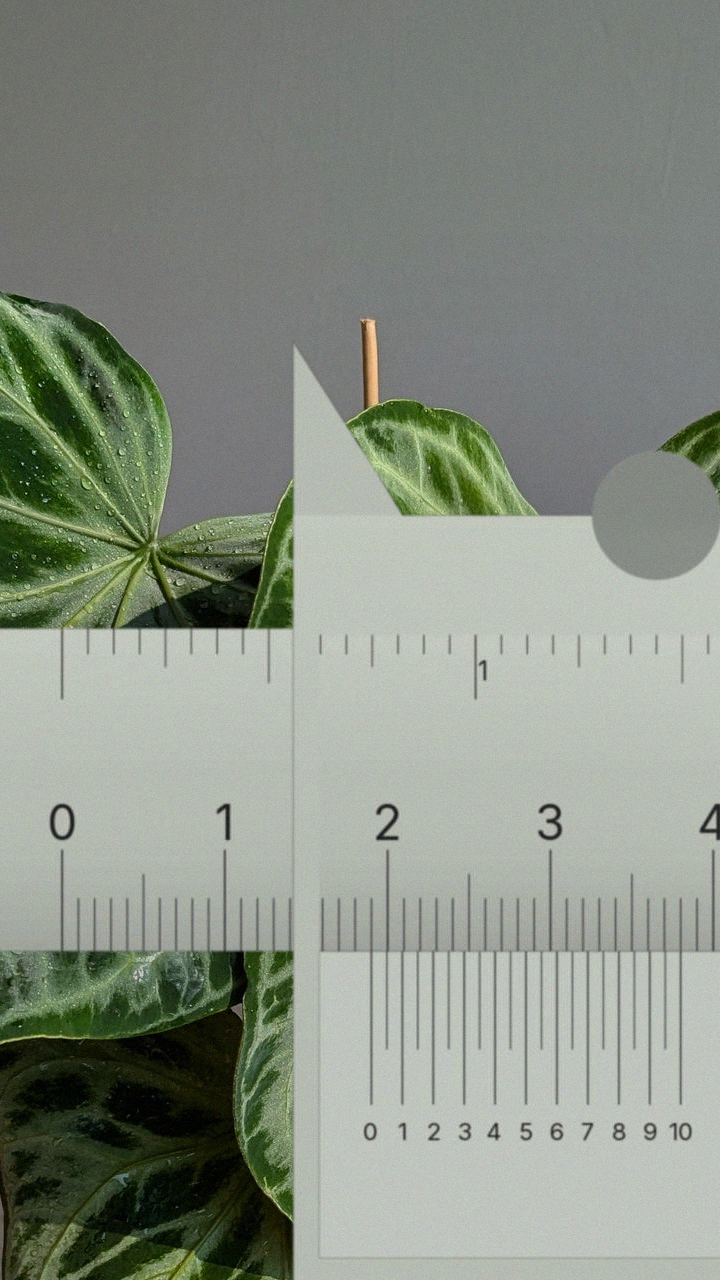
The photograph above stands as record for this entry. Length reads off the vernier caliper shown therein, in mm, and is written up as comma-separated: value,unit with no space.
19.0,mm
